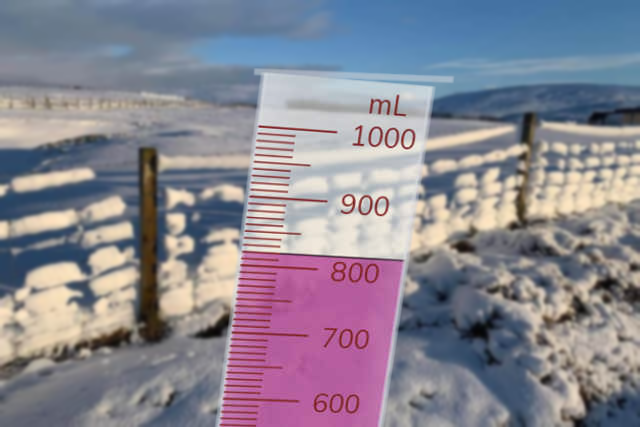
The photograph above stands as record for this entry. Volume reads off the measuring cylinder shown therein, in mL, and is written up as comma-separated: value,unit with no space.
820,mL
